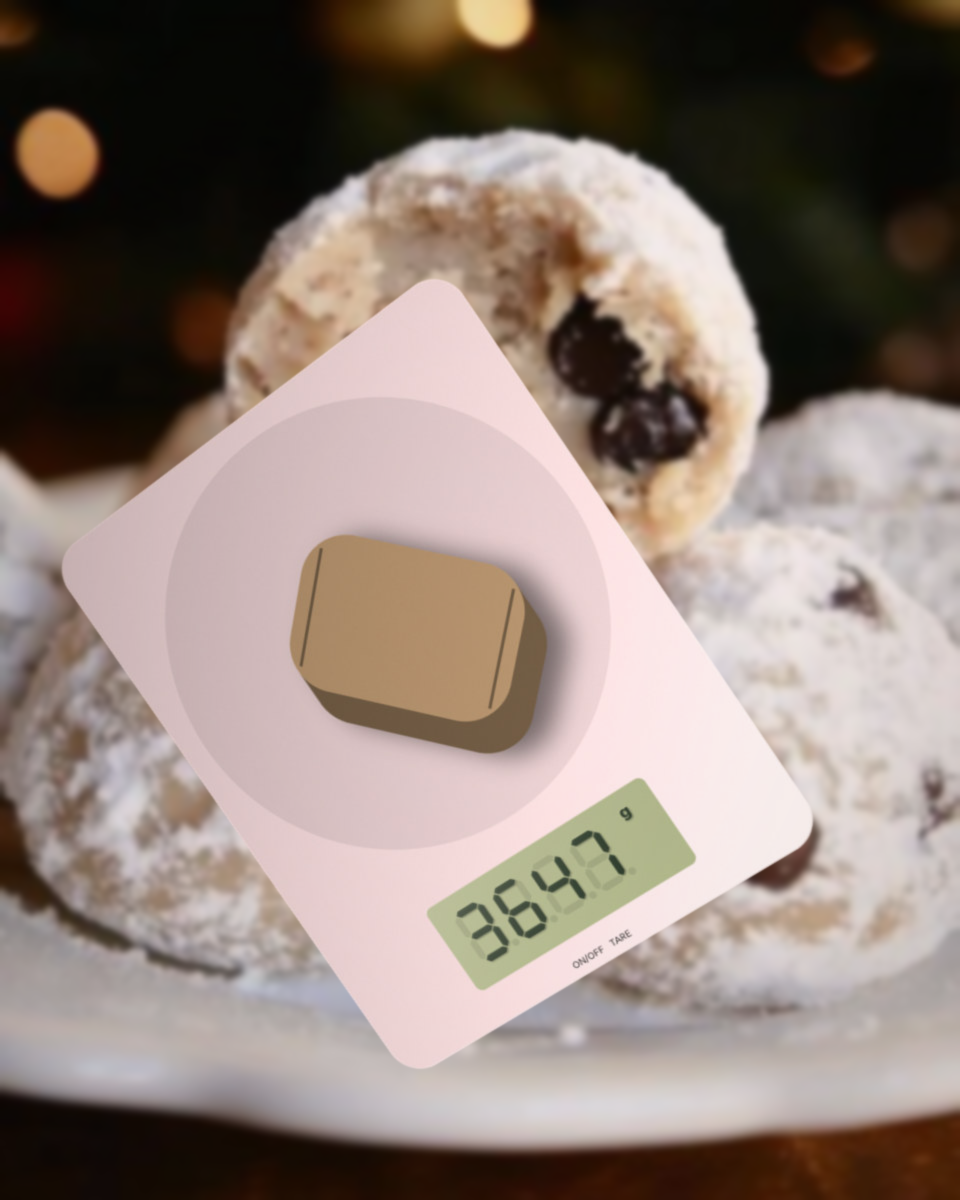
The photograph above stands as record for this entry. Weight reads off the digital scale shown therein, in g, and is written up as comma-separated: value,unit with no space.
3647,g
